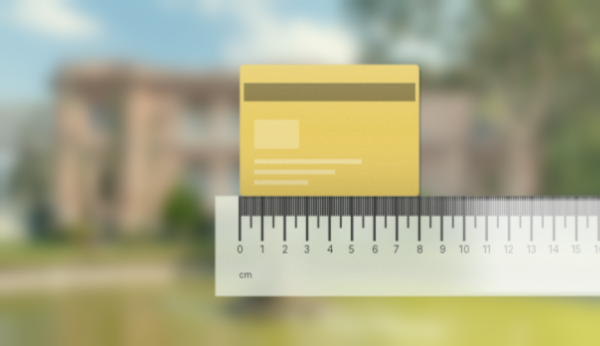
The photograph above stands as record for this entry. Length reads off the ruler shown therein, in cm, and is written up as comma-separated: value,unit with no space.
8,cm
